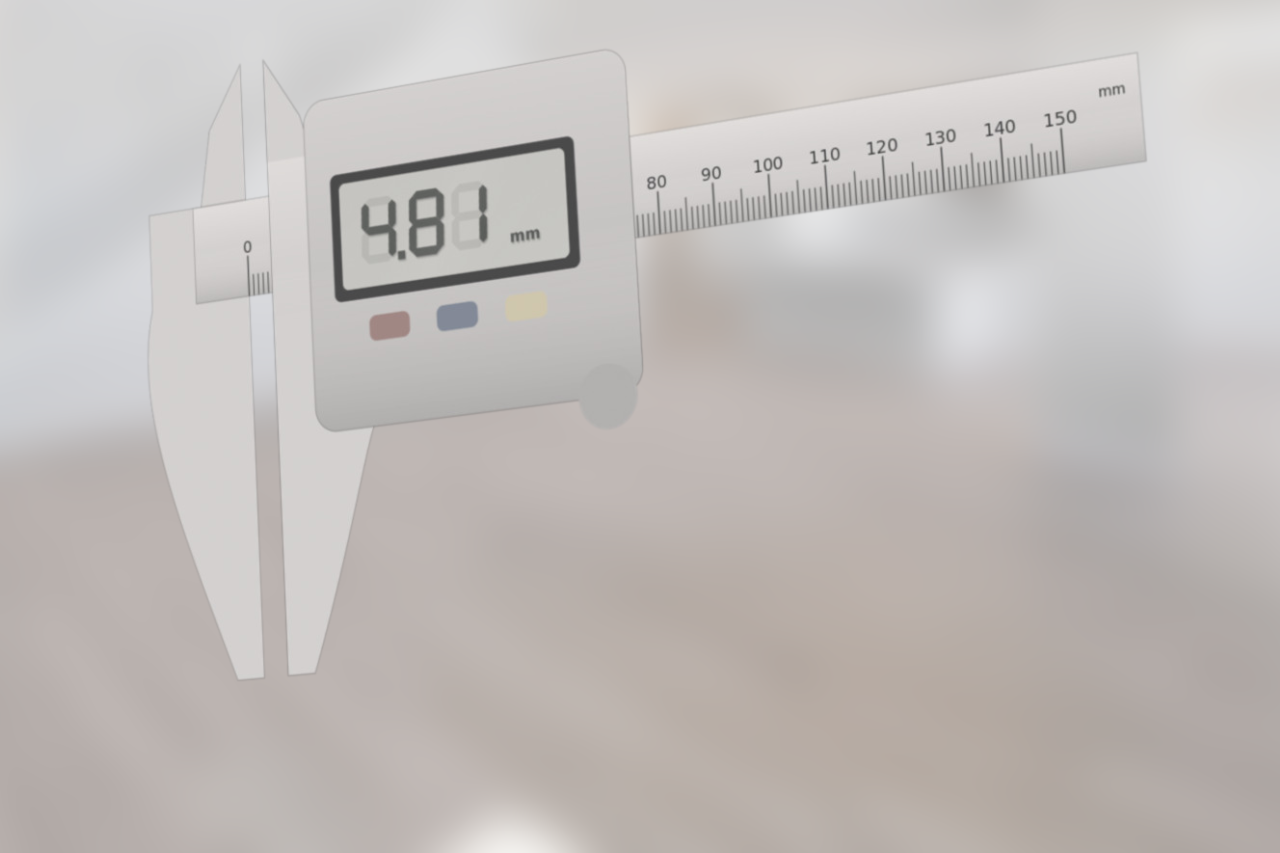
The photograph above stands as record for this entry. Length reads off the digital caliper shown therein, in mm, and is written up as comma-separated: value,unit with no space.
4.81,mm
